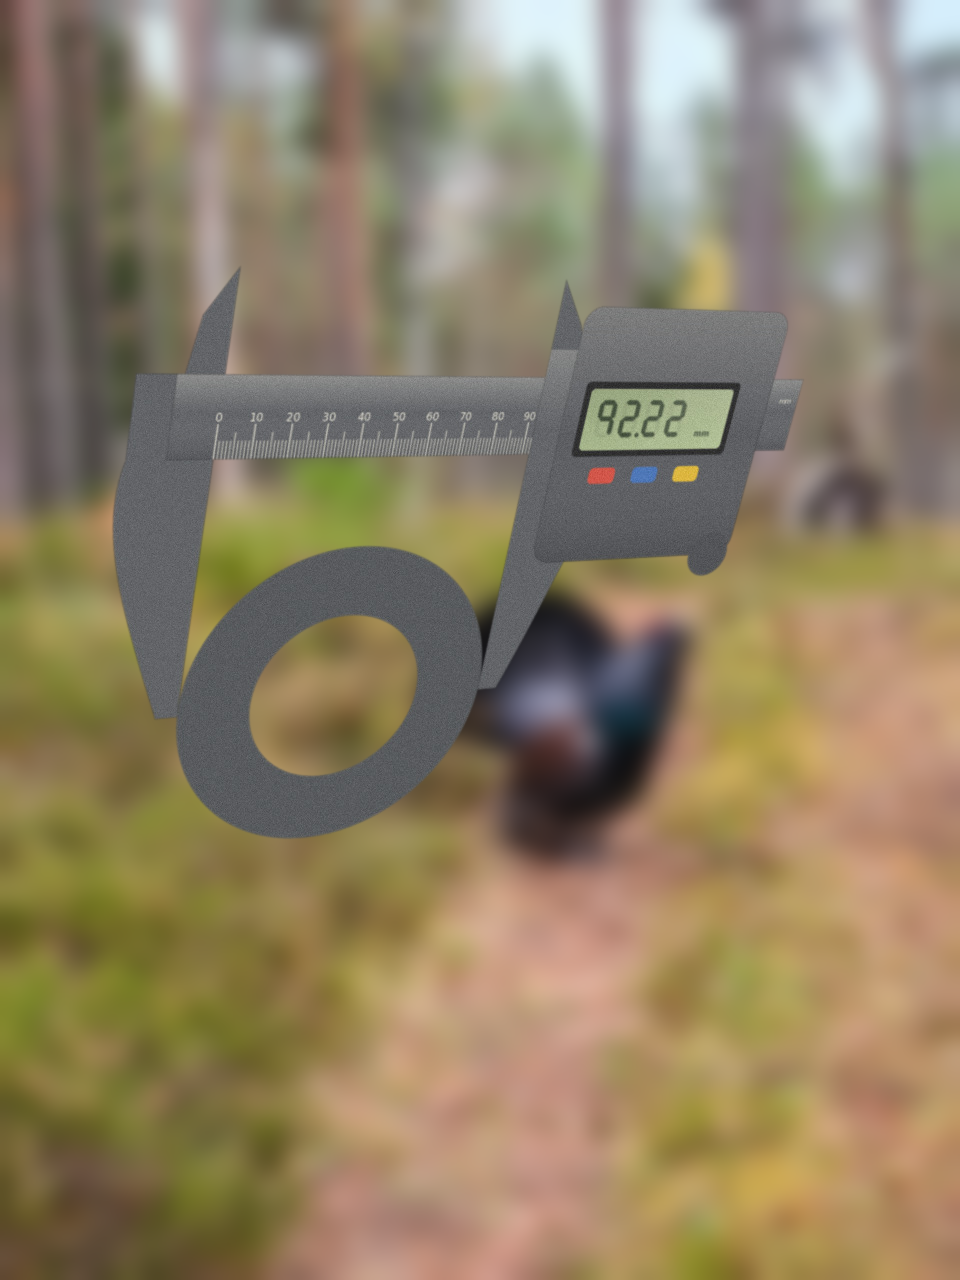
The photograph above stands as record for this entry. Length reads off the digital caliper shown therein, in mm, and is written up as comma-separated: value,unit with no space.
92.22,mm
